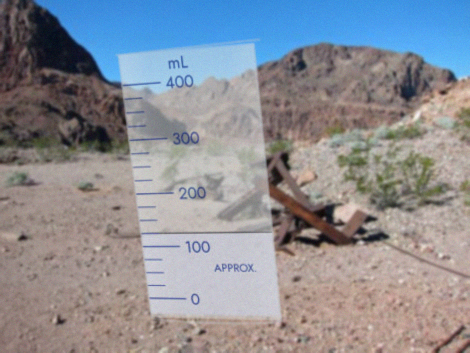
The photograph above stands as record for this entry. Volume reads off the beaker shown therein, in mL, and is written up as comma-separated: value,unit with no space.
125,mL
